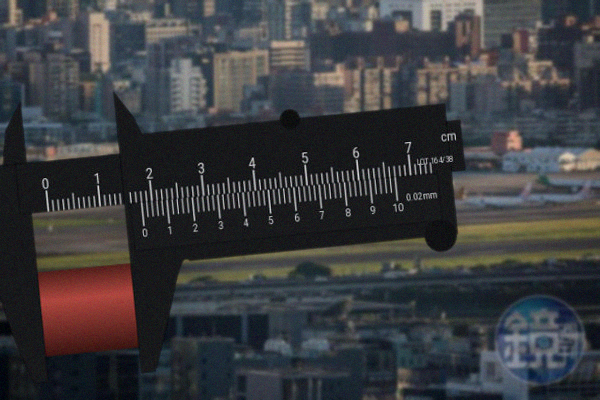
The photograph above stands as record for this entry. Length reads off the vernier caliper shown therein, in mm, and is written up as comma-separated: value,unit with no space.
18.0,mm
